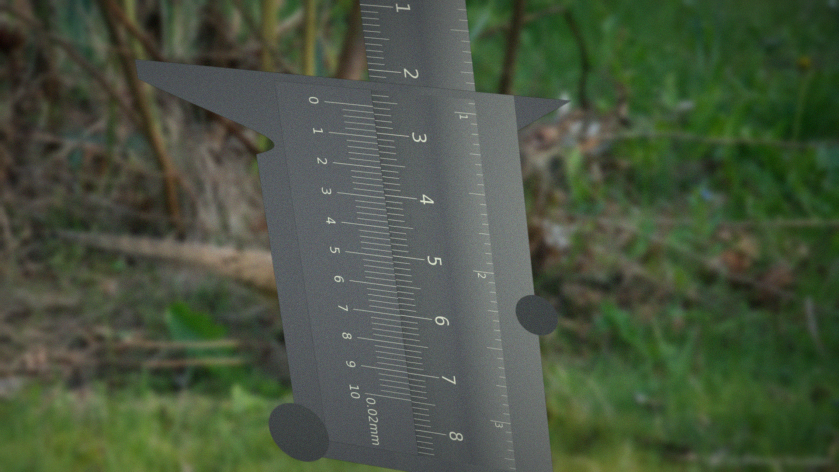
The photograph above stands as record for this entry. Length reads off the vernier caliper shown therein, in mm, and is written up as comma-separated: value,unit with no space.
25.8,mm
